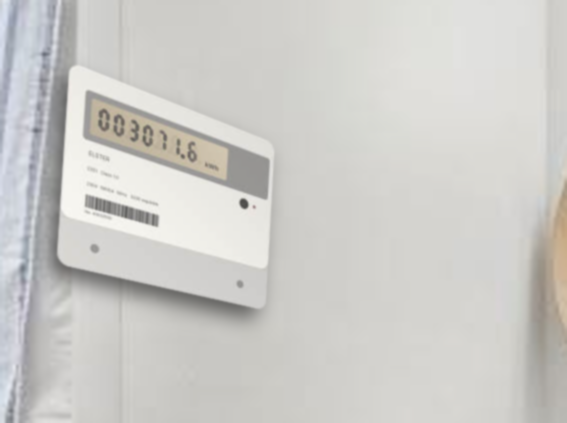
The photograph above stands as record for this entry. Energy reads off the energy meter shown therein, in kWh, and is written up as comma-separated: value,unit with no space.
3071.6,kWh
